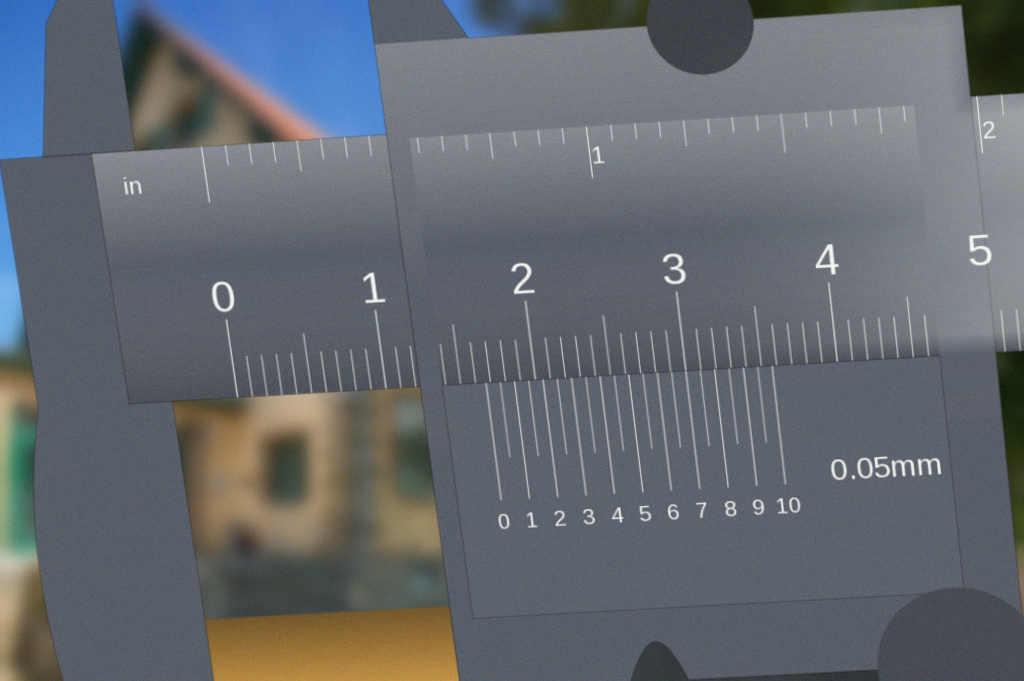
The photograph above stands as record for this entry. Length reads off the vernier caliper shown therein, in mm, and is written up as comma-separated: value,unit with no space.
16.7,mm
